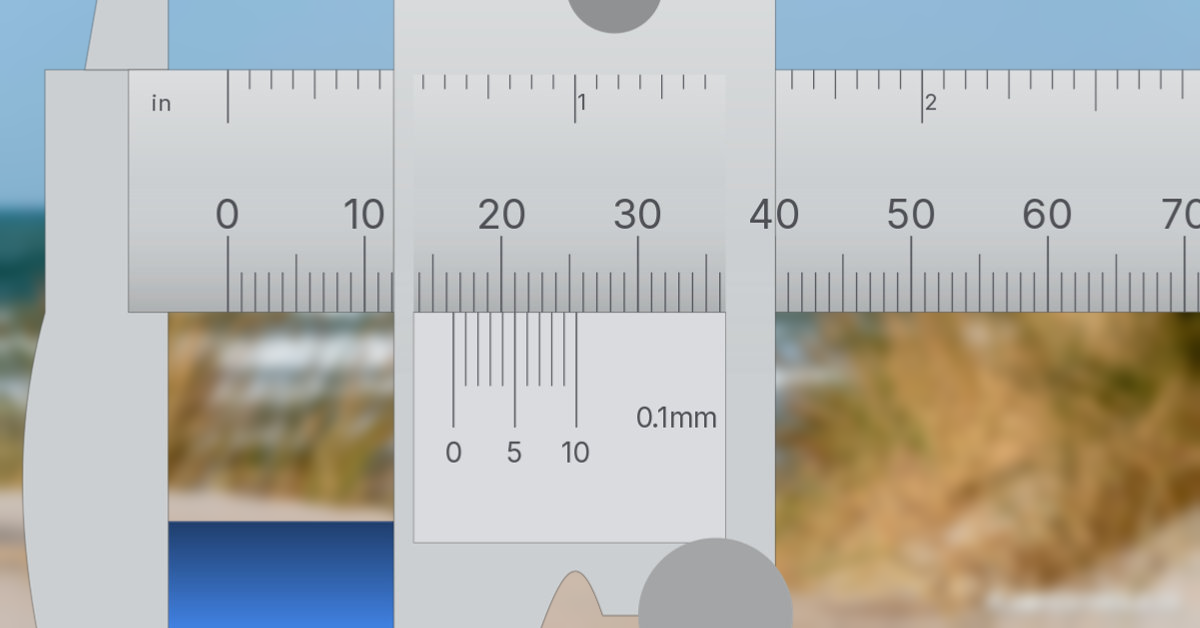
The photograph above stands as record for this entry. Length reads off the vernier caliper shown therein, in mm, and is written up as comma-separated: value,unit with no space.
16.5,mm
